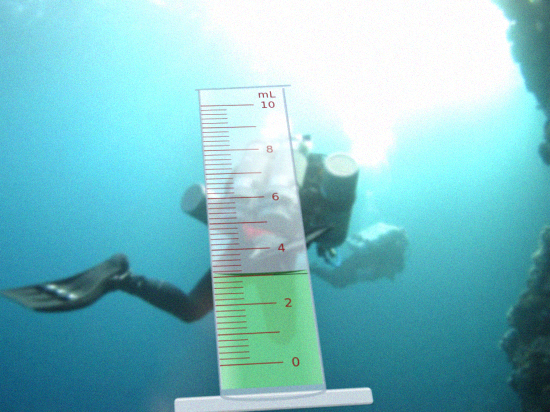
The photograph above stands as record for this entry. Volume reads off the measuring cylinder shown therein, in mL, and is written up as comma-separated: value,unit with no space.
3,mL
